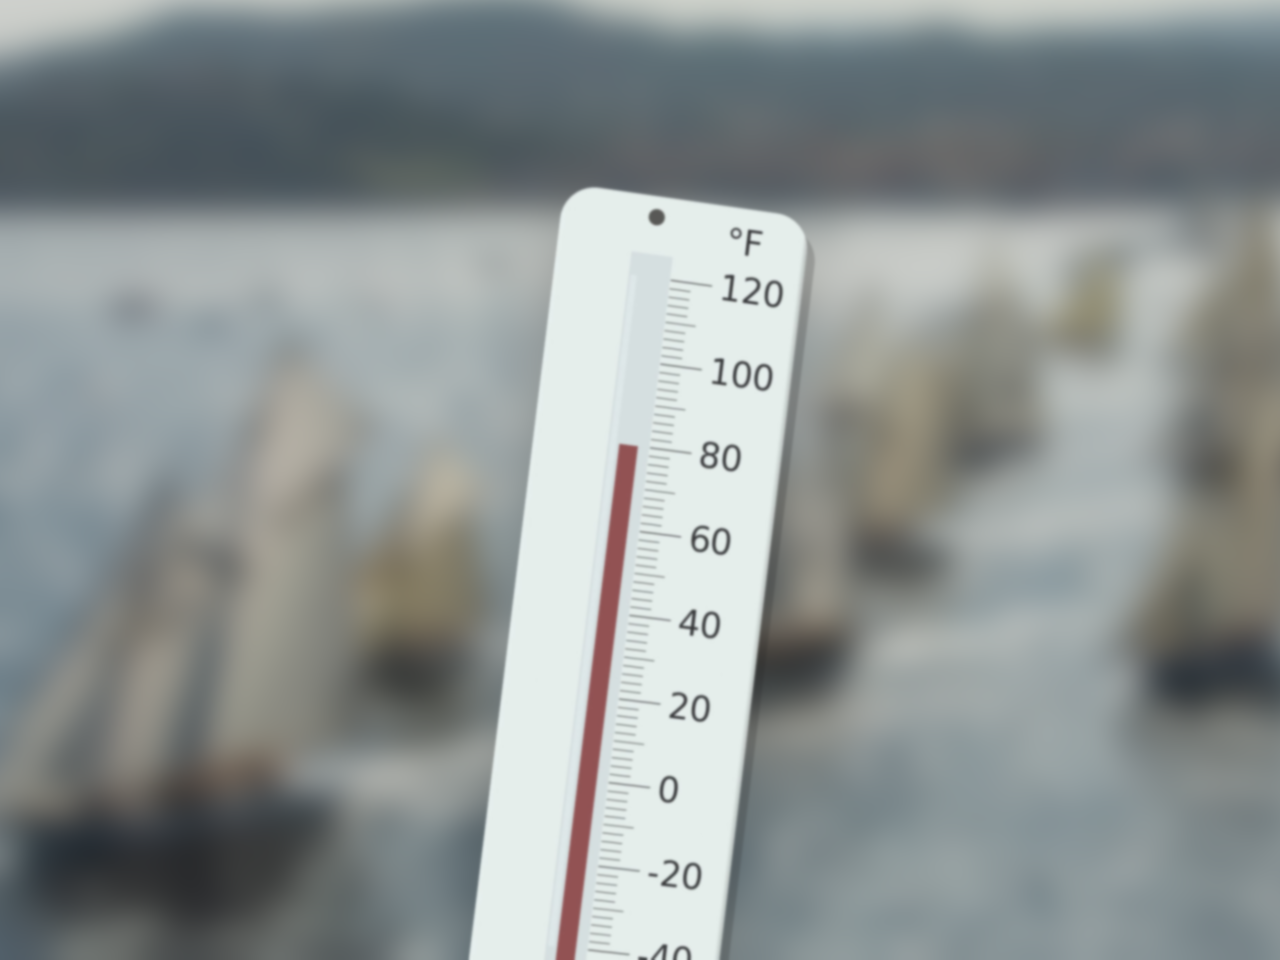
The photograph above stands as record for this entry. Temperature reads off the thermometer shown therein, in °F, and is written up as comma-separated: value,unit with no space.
80,°F
